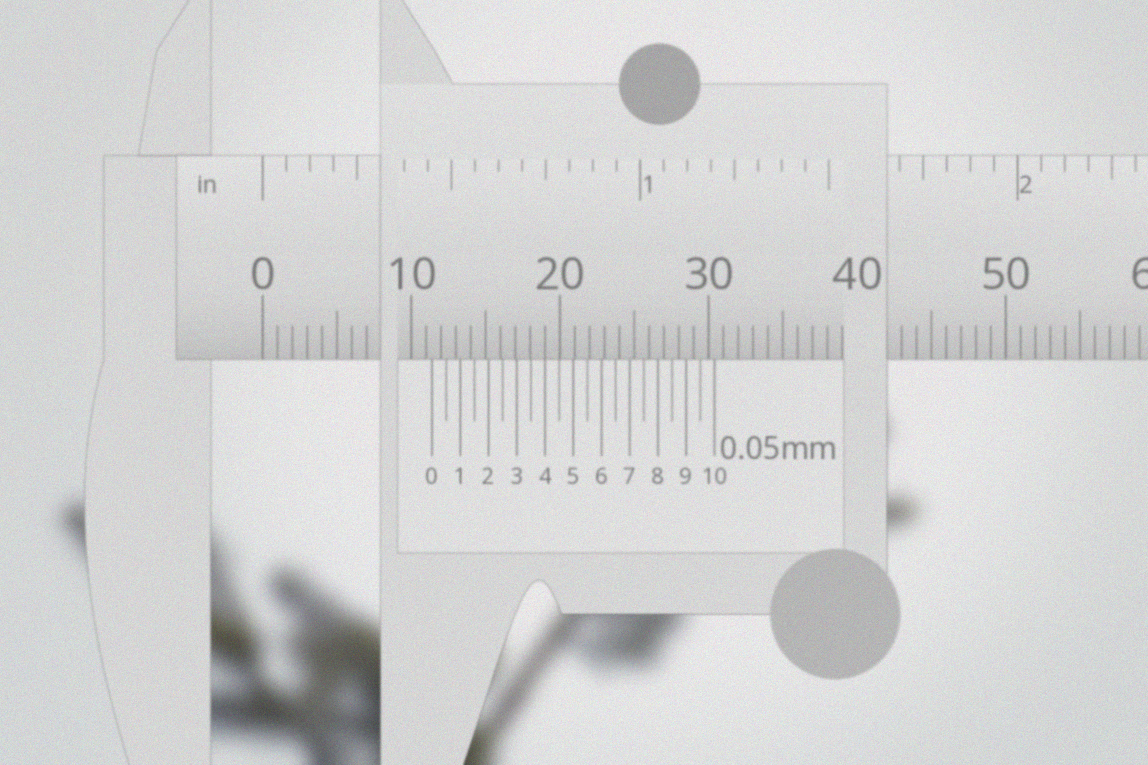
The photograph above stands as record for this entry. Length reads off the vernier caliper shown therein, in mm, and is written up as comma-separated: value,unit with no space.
11.4,mm
